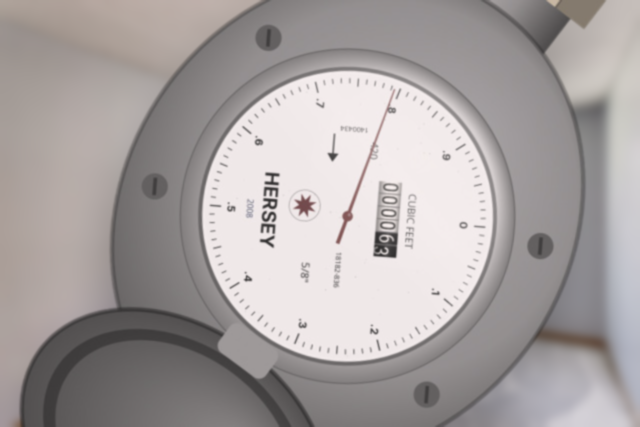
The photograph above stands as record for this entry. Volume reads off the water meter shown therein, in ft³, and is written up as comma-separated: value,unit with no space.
62.79,ft³
